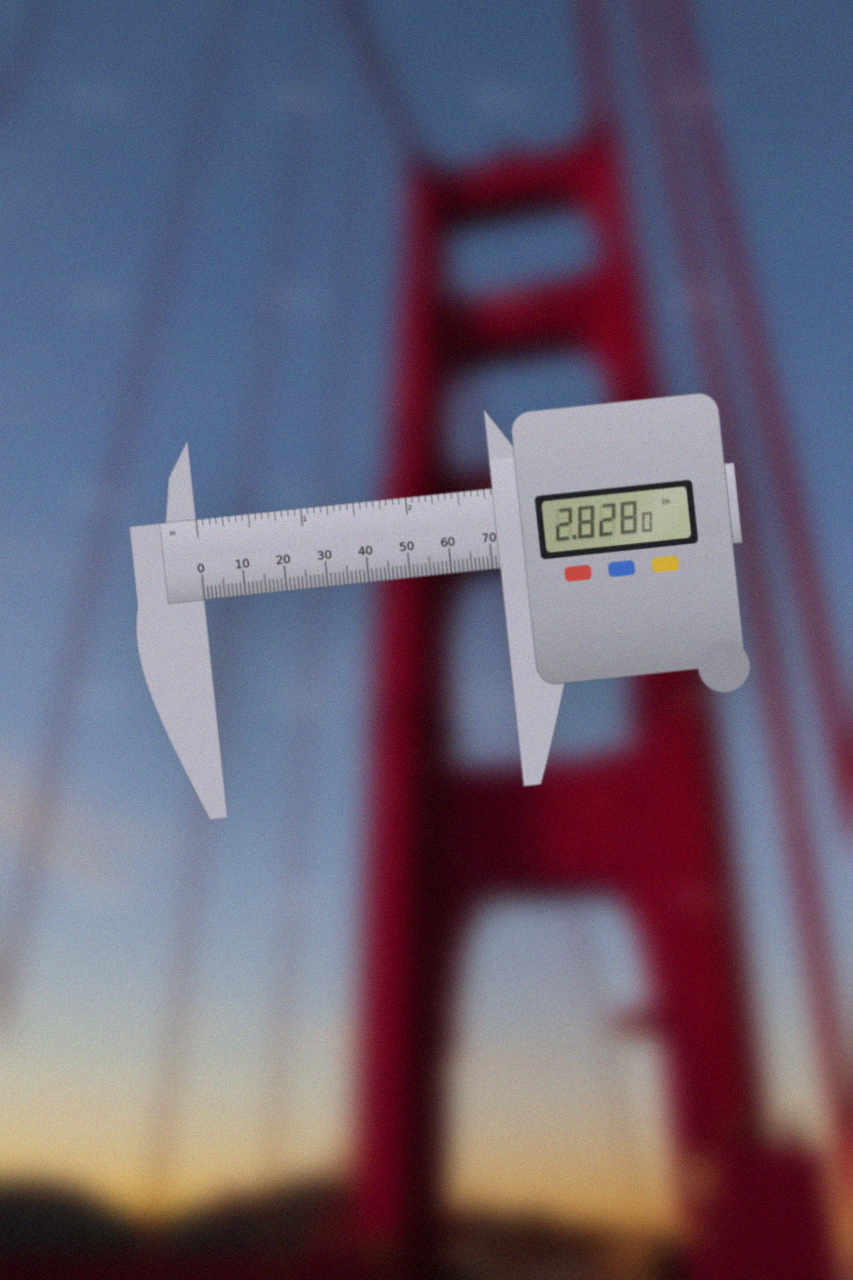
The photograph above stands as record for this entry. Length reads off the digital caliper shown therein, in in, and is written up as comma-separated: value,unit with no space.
2.8280,in
